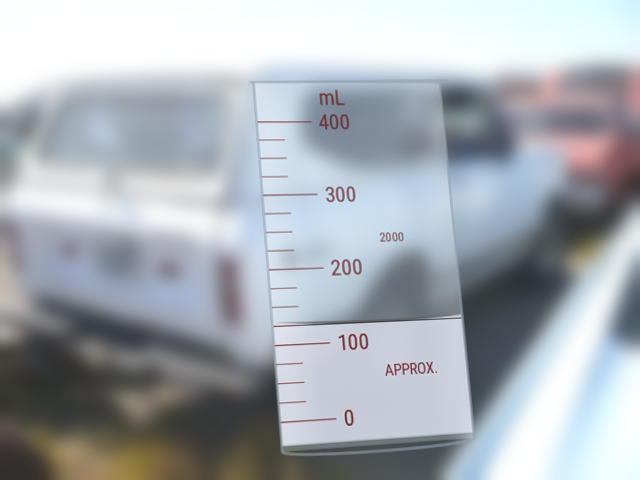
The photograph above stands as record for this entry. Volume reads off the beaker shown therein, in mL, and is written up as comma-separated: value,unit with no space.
125,mL
